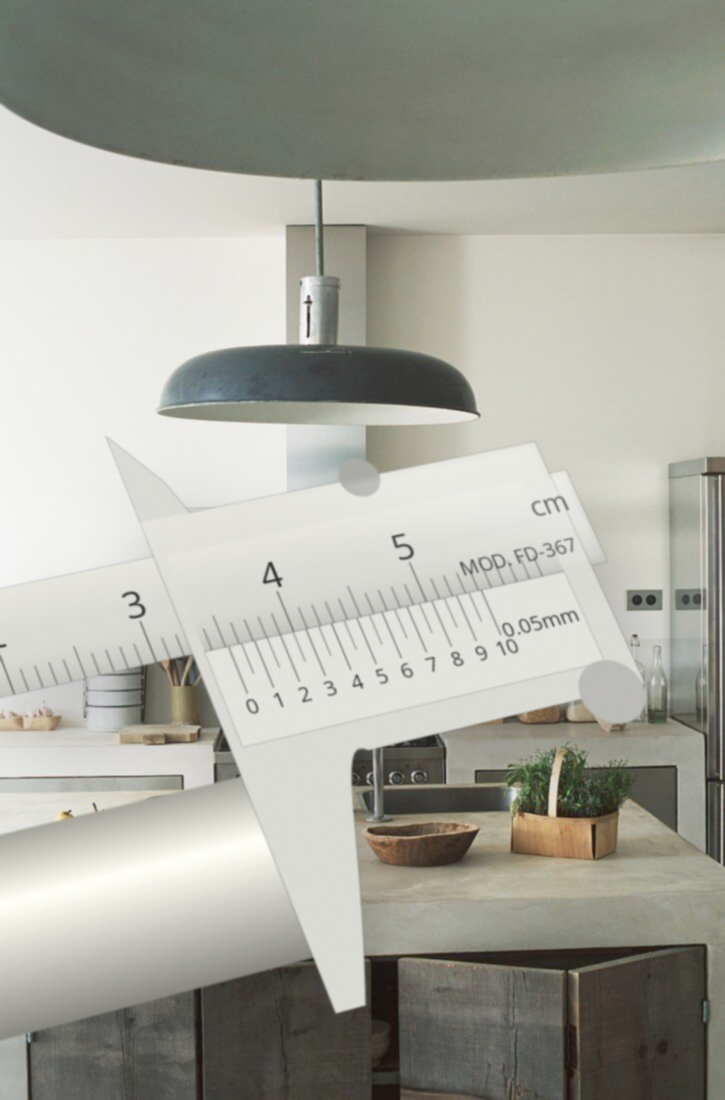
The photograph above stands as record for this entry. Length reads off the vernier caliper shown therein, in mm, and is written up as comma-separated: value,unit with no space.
35.2,mm
